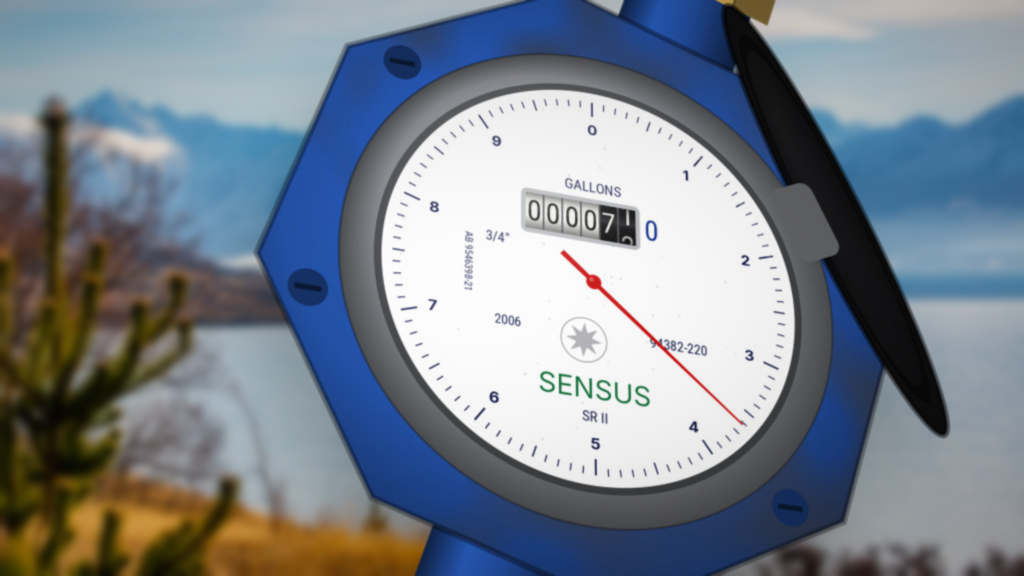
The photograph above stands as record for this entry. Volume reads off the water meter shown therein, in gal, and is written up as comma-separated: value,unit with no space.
713.6,gal
